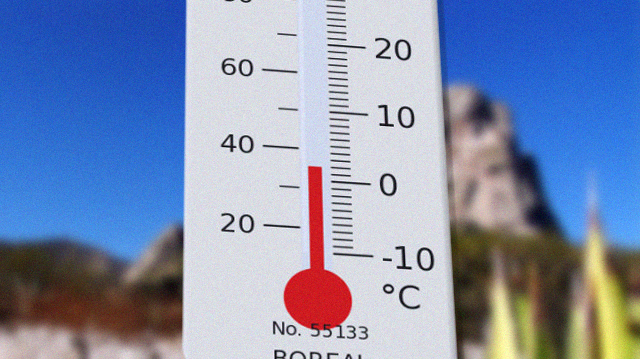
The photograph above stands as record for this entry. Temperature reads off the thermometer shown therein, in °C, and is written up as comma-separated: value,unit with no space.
2,°C
